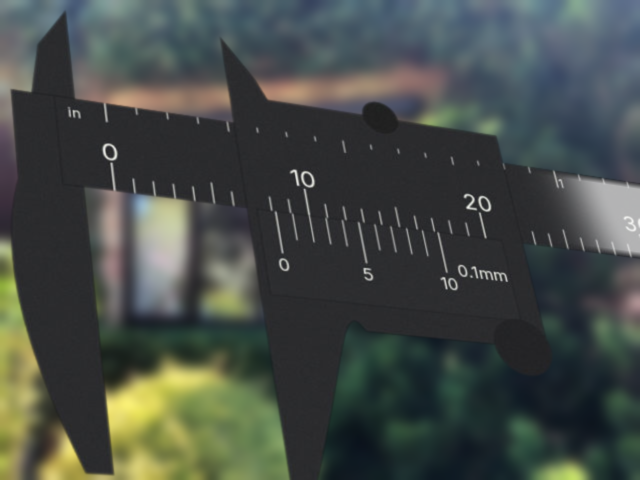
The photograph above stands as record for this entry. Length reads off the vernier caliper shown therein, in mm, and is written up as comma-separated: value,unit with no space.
8.2,mm
